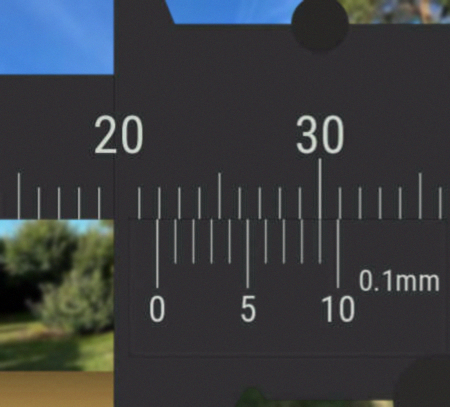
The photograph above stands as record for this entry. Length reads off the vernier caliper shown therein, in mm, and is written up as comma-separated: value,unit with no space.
21.9,mm
